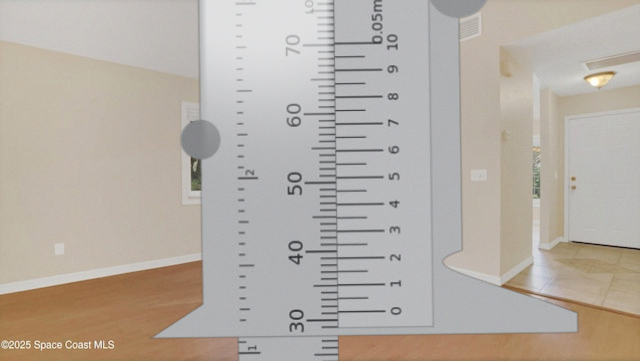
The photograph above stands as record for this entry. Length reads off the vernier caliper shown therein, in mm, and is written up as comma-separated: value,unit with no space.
31.2,mm
